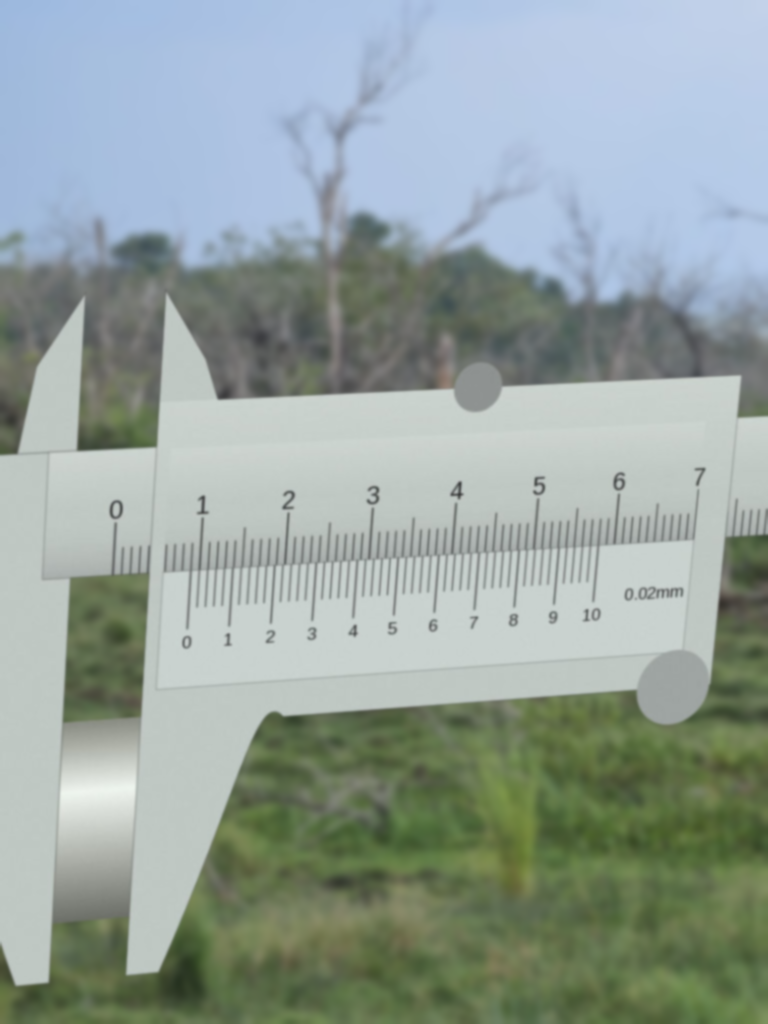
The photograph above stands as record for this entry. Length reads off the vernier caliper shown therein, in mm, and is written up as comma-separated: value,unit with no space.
9.0,mm
